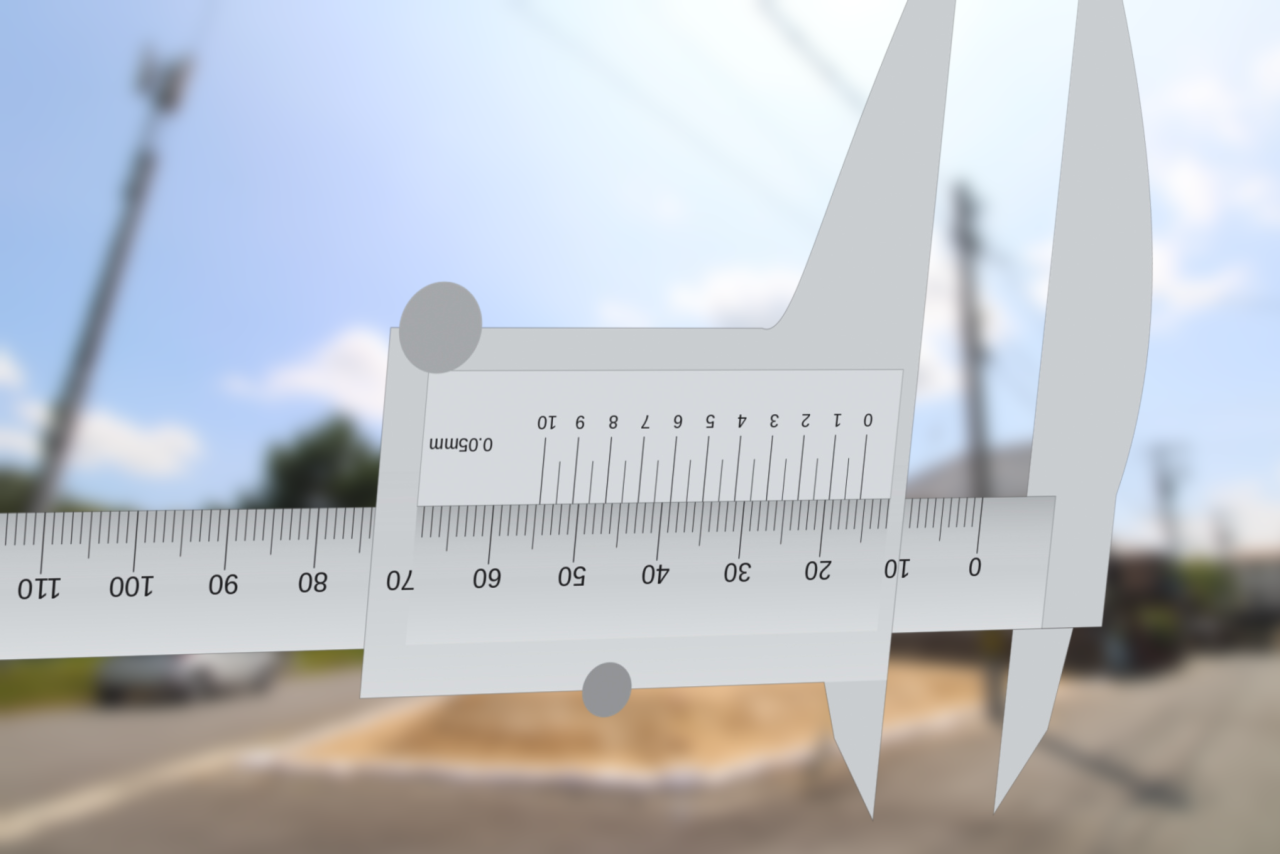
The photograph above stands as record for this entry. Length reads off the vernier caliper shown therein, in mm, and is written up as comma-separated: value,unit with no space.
15.6,mm
